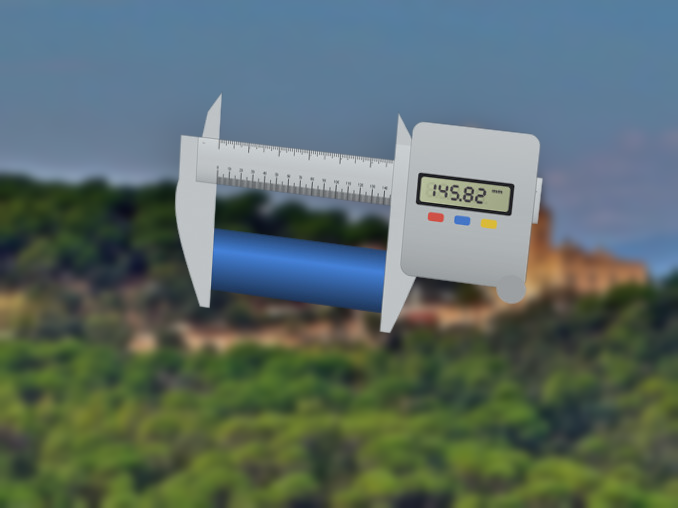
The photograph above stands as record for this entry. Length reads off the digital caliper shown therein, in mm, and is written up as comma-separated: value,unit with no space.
145.82,mm
